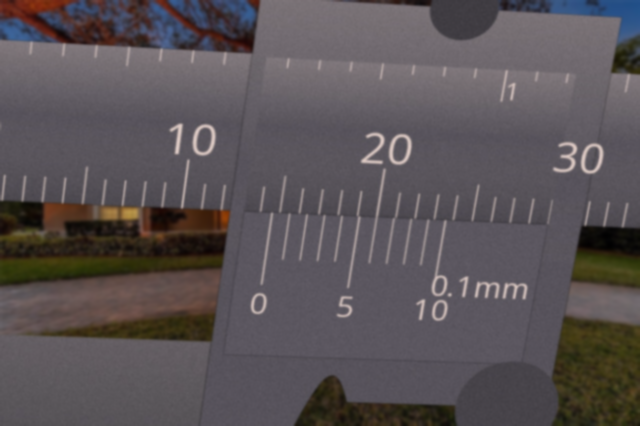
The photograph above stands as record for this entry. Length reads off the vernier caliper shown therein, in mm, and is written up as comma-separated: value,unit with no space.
14.6,mm
